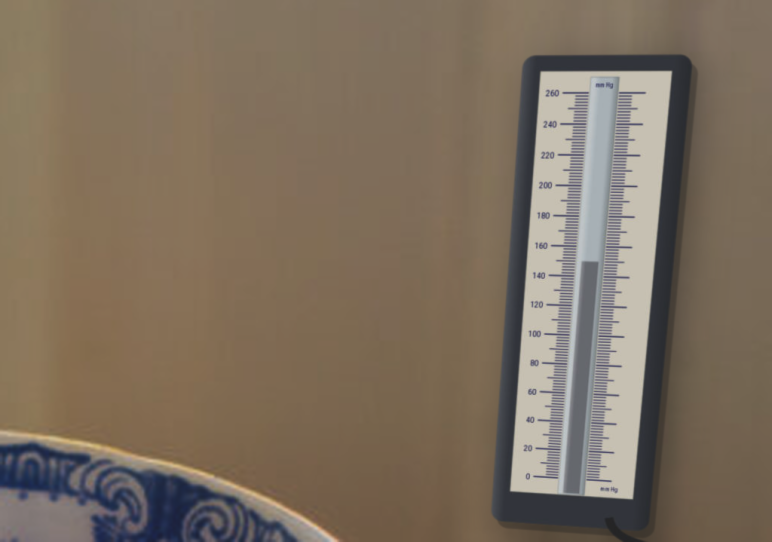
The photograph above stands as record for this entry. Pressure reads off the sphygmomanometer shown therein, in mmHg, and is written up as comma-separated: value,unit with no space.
150,mmHg
